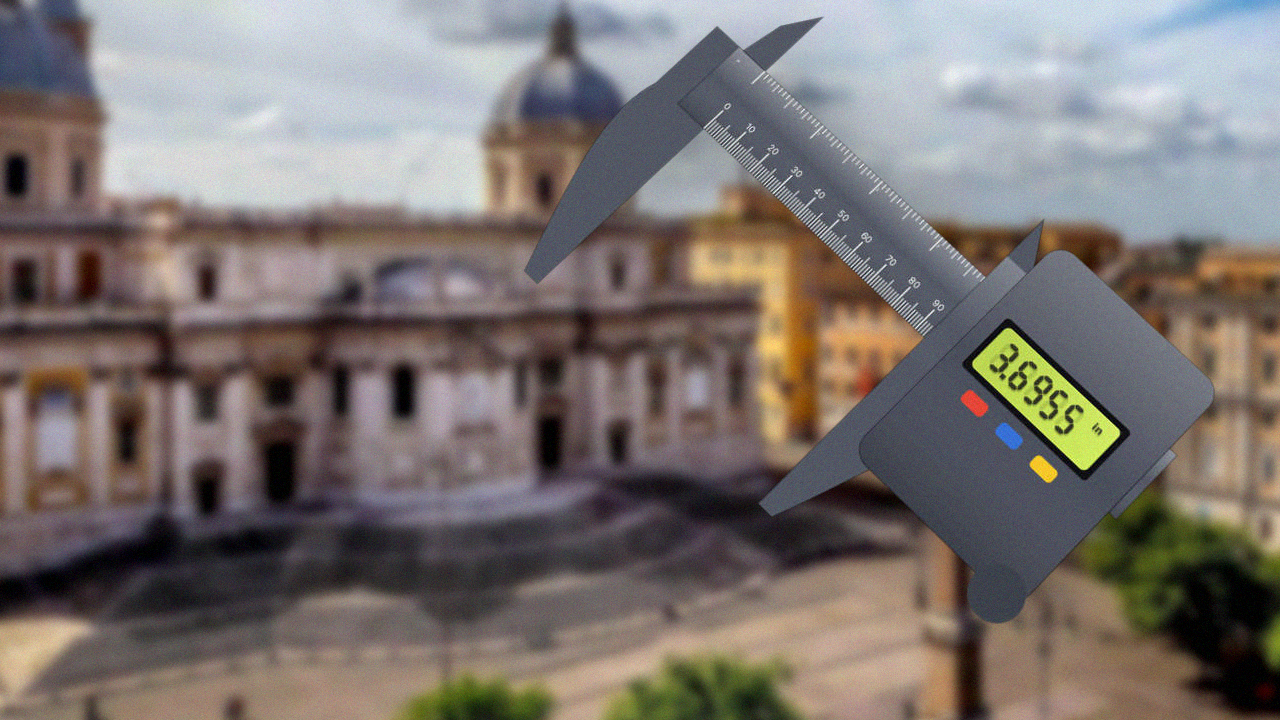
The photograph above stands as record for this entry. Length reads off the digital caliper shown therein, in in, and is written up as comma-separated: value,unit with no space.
3.6955,in
